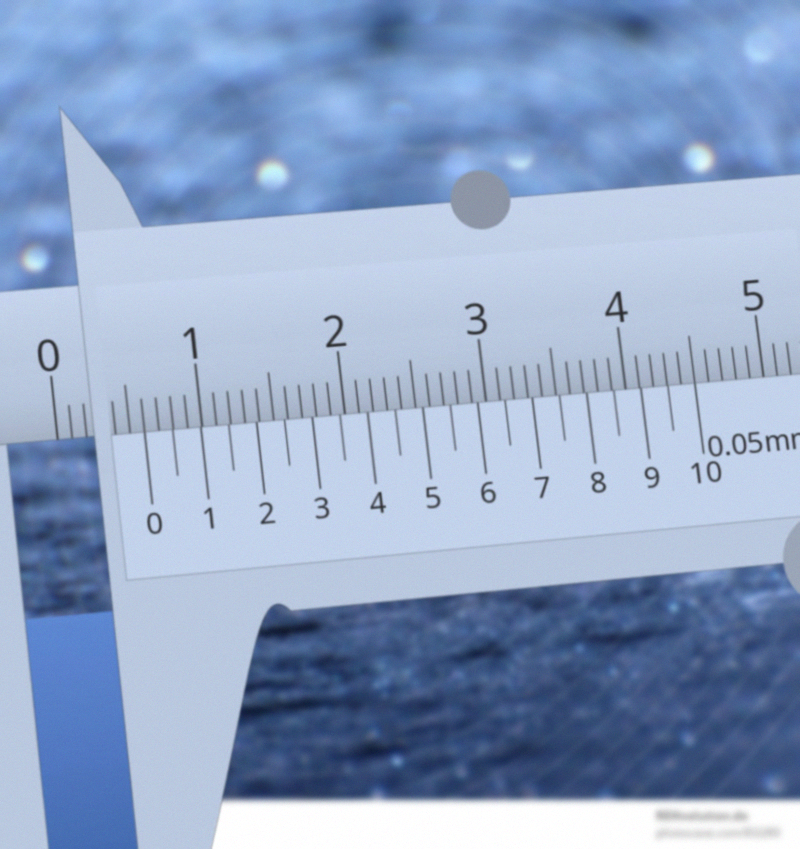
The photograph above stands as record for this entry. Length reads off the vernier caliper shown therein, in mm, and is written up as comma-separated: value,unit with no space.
6.0,mm
